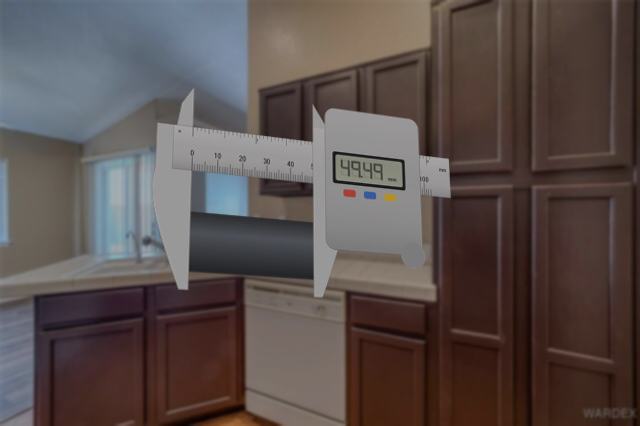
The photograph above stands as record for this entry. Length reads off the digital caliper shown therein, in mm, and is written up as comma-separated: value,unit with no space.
49.49,mm
